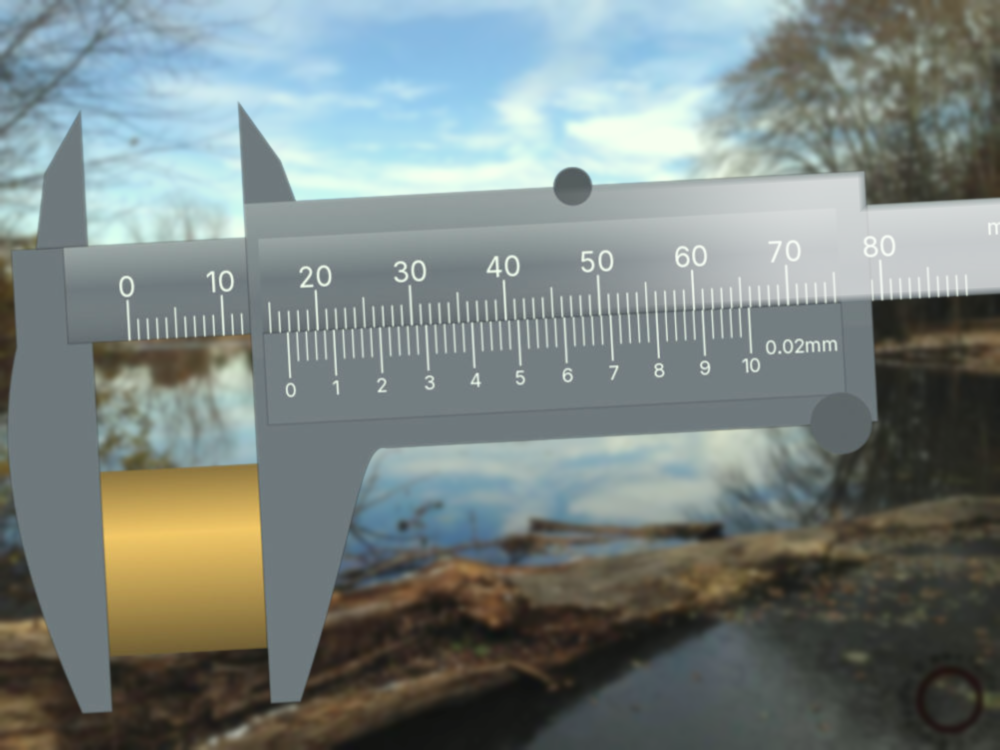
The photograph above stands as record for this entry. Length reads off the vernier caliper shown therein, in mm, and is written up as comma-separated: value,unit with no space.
16.8,mm
